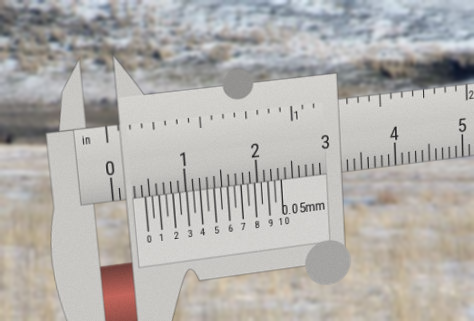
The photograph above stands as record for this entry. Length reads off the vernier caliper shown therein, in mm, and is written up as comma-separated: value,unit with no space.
4.4,mm
